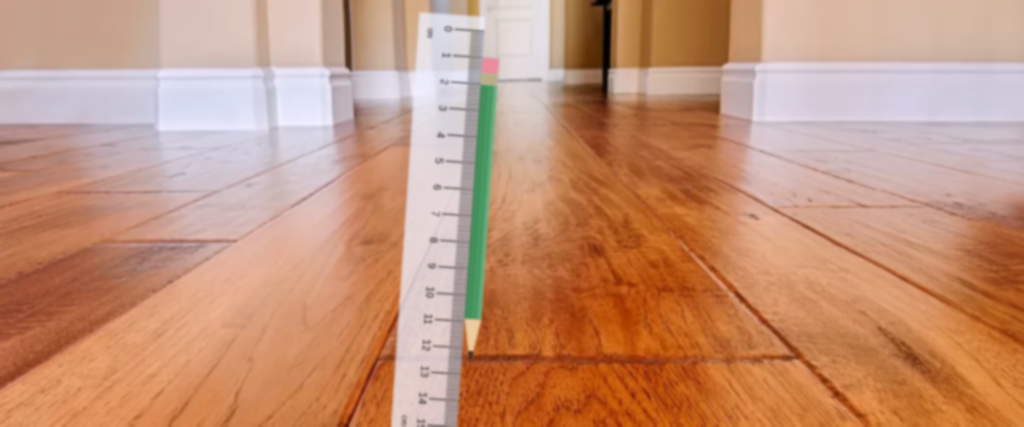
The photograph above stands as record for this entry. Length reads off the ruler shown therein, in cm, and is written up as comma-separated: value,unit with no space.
11.5,cm
